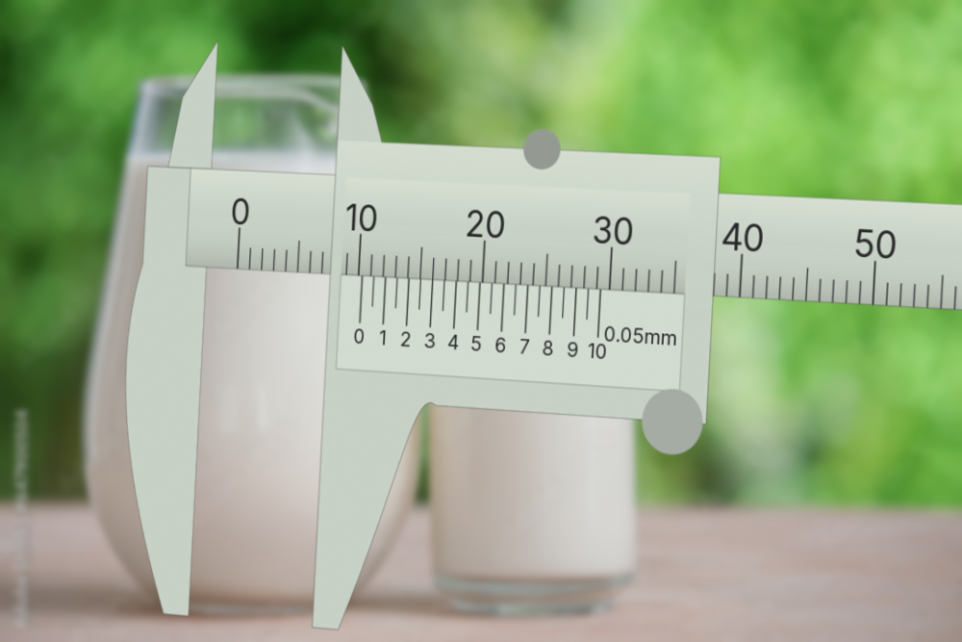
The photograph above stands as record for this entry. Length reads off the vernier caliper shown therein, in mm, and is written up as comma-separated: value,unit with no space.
10.3,mm
